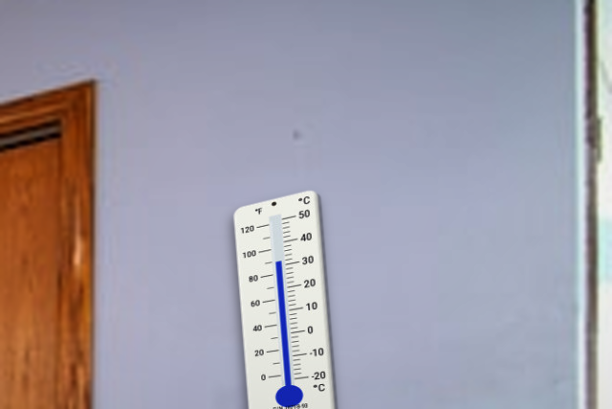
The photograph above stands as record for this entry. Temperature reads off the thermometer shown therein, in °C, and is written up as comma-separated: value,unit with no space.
32,°C
